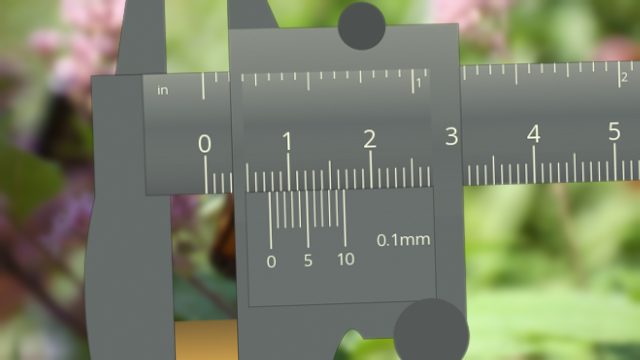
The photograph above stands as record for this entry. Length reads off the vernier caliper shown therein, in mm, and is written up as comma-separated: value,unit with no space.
7.6,mm
